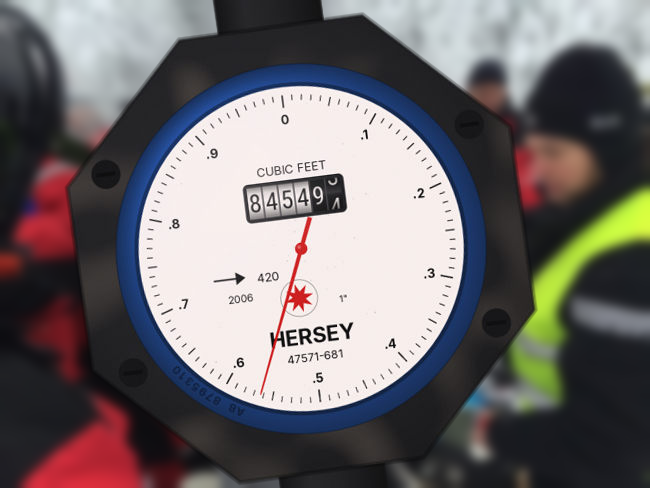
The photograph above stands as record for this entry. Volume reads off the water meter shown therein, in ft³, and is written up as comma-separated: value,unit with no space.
845493.56,ft³
